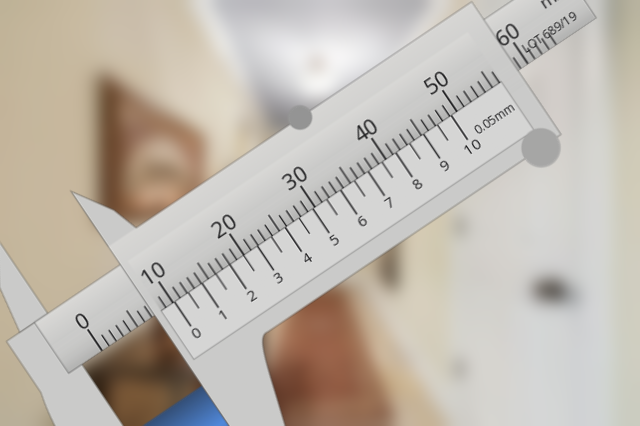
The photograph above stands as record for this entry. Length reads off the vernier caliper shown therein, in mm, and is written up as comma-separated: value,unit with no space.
10.2,mm
